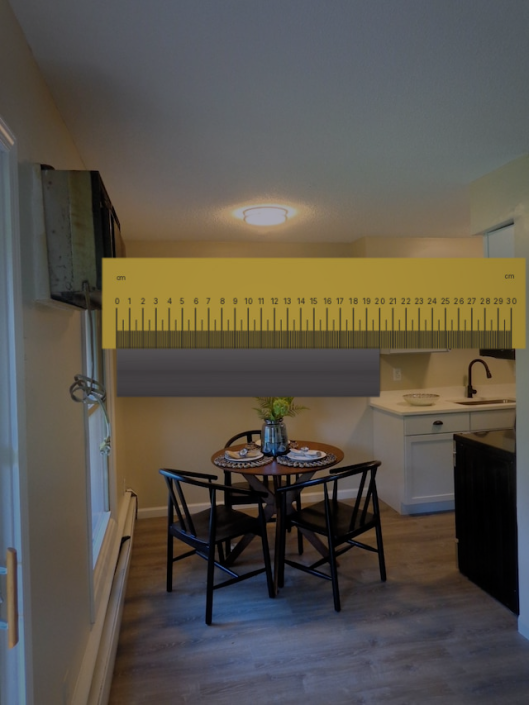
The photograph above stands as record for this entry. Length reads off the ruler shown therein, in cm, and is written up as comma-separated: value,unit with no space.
20,cm
